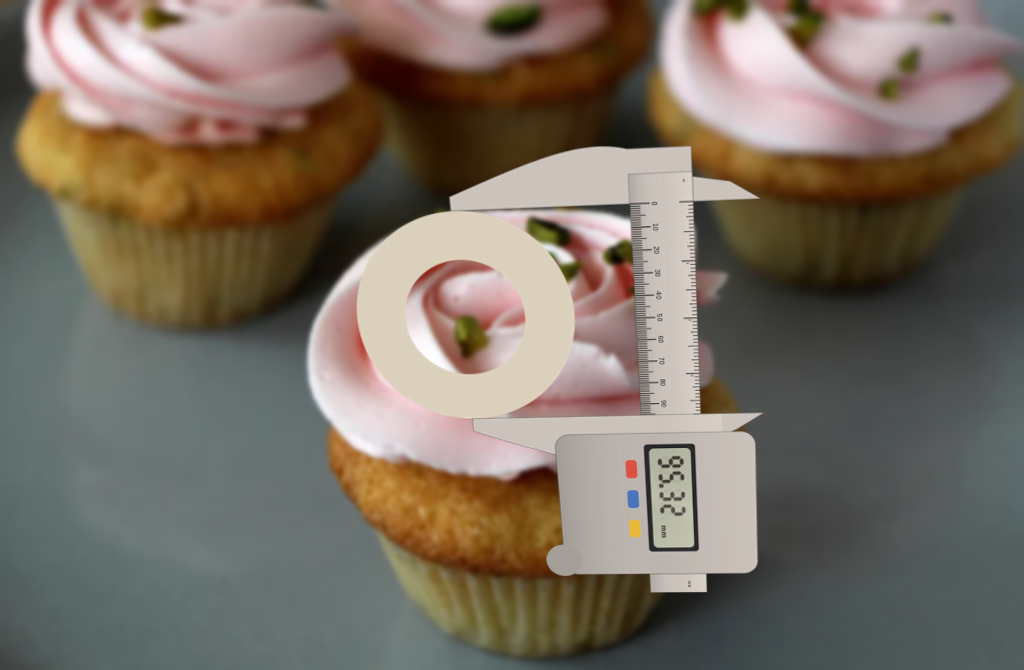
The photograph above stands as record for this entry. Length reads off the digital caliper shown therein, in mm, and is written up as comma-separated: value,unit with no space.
95.32,mm
